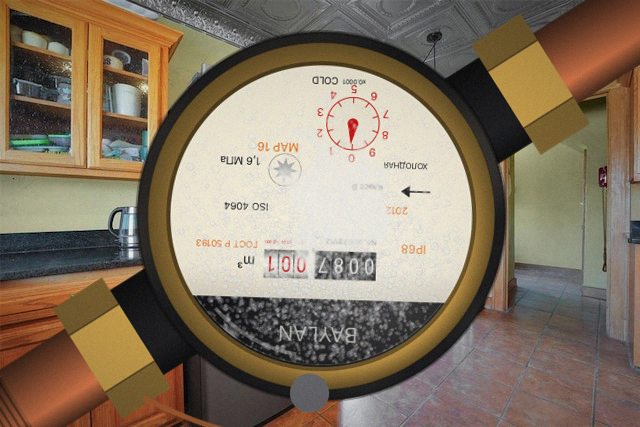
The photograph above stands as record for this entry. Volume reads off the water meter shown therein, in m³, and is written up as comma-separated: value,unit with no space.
87.0010,m³
